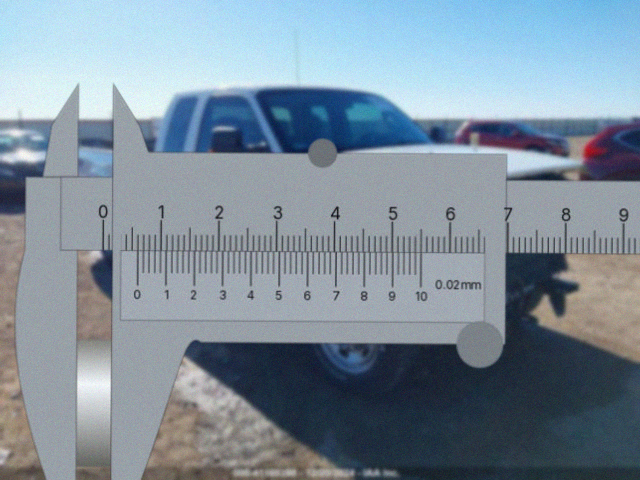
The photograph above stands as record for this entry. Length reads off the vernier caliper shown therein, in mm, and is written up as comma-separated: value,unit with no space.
6.0,mm
